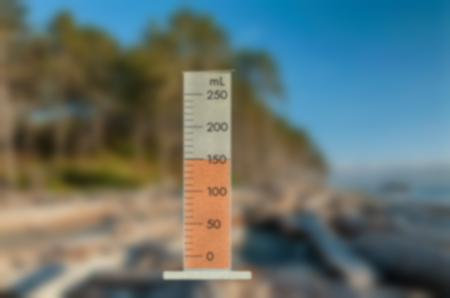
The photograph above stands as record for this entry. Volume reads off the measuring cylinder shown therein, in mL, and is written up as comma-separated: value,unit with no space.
150,mL
